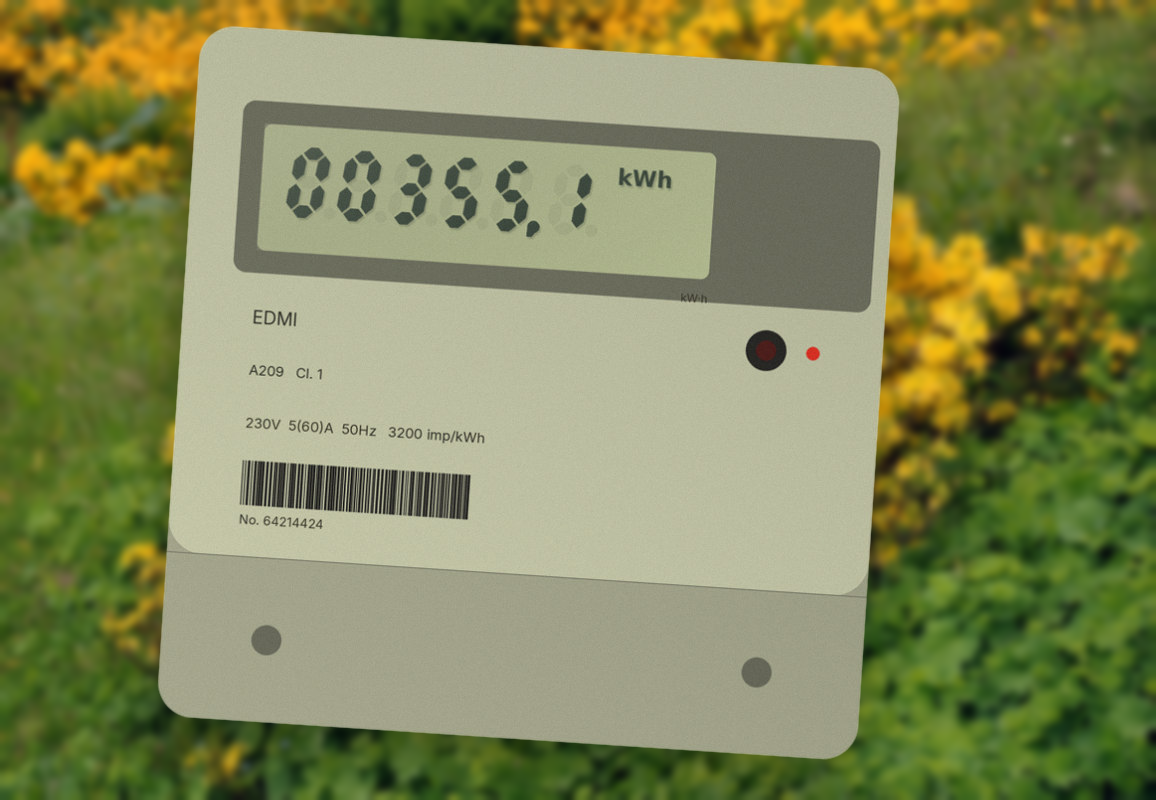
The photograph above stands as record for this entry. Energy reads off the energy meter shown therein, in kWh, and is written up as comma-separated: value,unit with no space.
355.1,kWh
